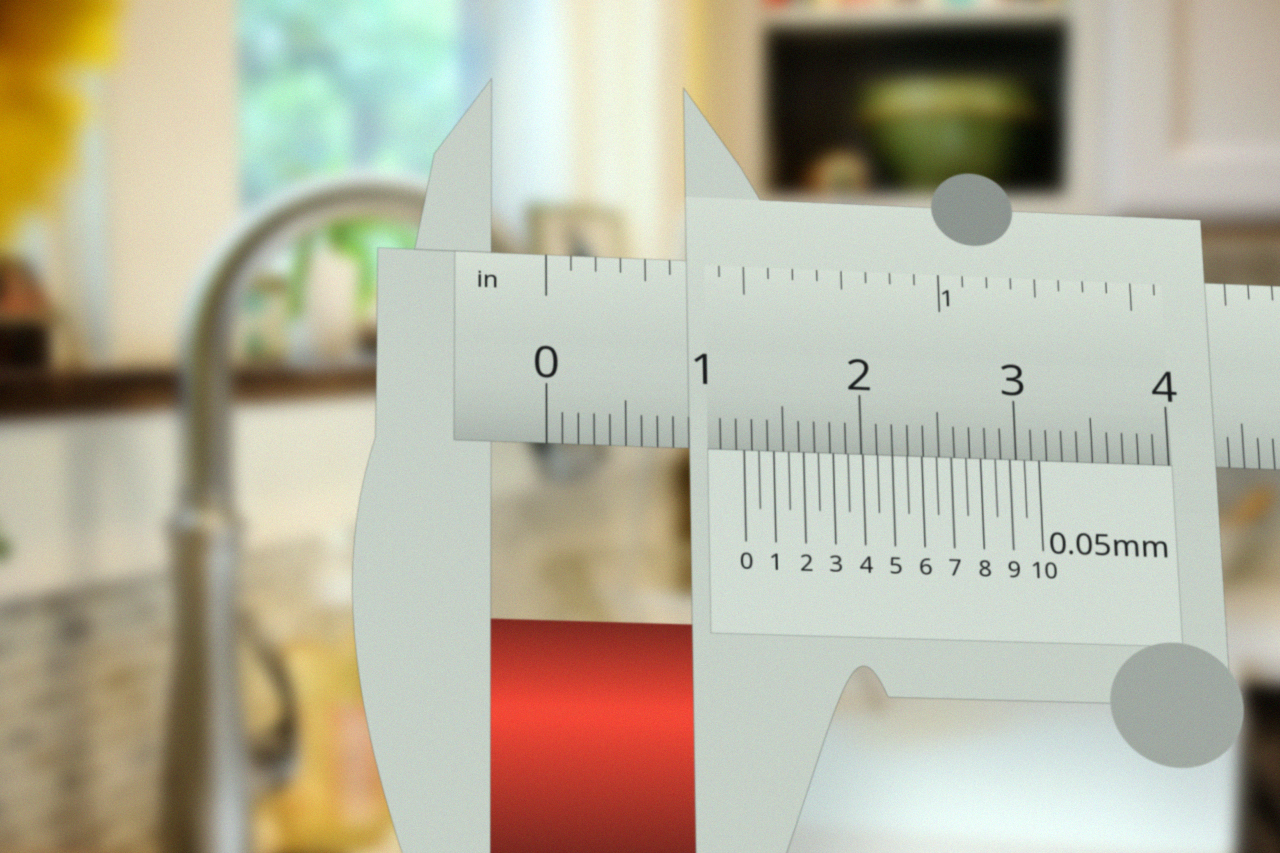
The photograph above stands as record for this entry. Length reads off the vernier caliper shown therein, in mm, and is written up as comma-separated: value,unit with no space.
12.5,mm
